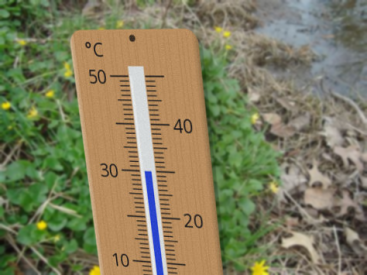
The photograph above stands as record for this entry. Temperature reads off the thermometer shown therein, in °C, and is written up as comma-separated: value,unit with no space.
30,°C
